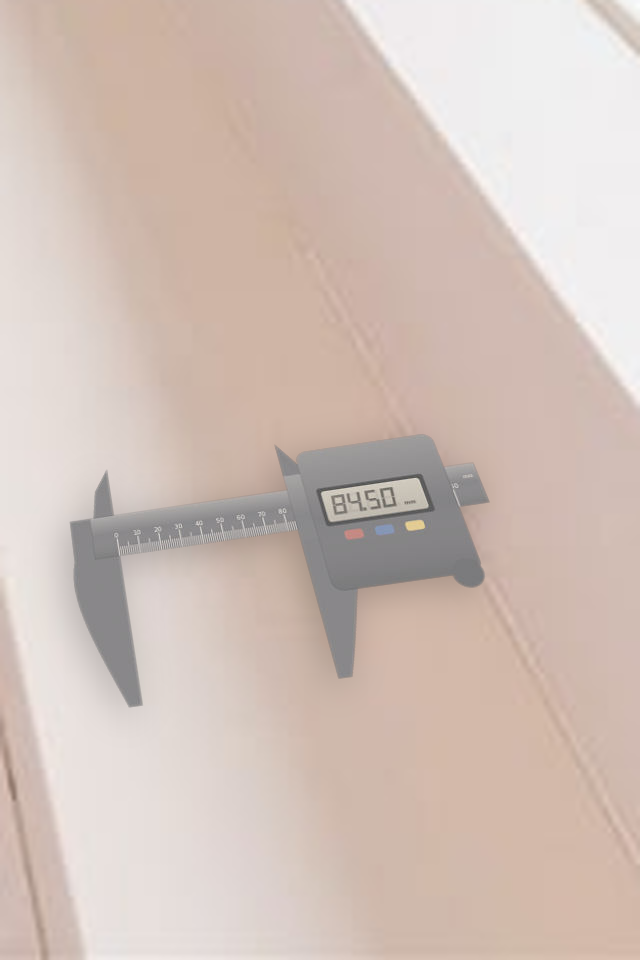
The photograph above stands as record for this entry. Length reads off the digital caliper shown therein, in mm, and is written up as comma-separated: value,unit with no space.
84.50,mm
